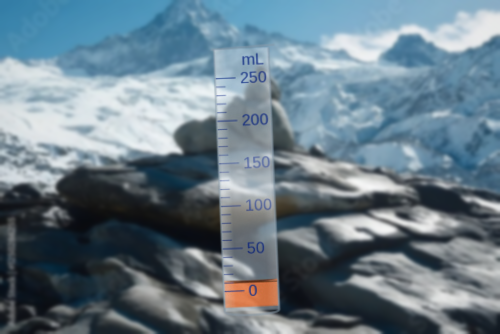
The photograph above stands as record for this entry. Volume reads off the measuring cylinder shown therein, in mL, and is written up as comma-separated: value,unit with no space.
10,mL
